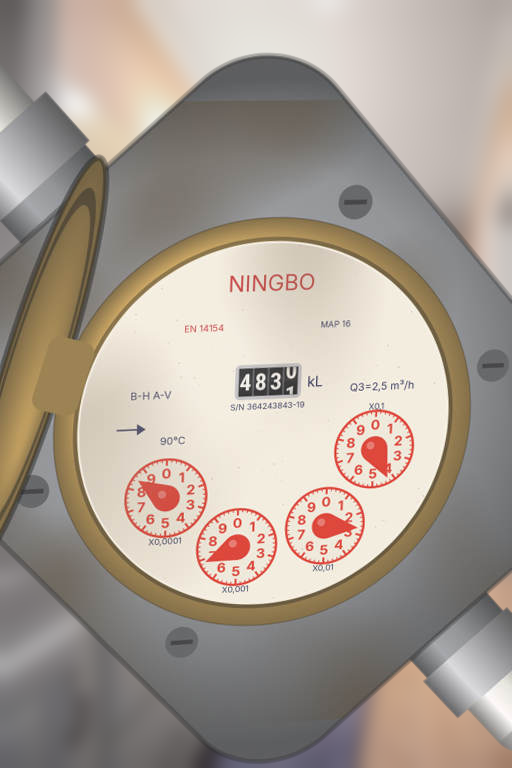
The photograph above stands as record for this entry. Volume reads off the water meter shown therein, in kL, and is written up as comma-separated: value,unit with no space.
4830.4268,kL
